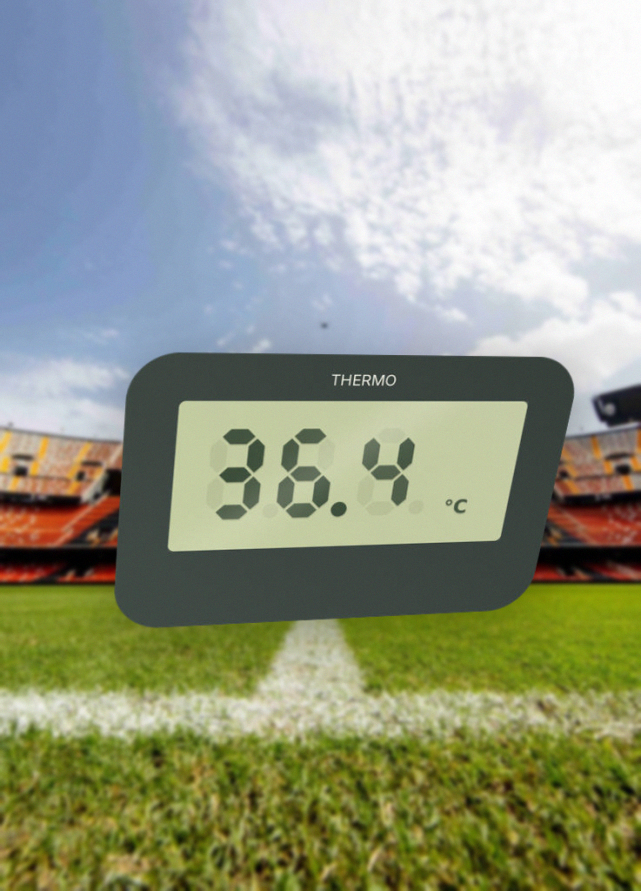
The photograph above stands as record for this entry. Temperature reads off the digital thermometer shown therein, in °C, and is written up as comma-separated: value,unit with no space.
36.4,°C
